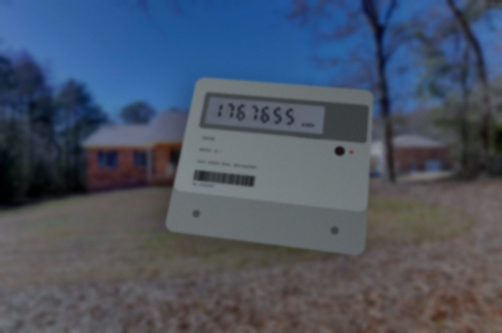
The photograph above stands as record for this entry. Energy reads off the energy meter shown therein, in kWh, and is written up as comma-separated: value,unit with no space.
1767655,kWh
